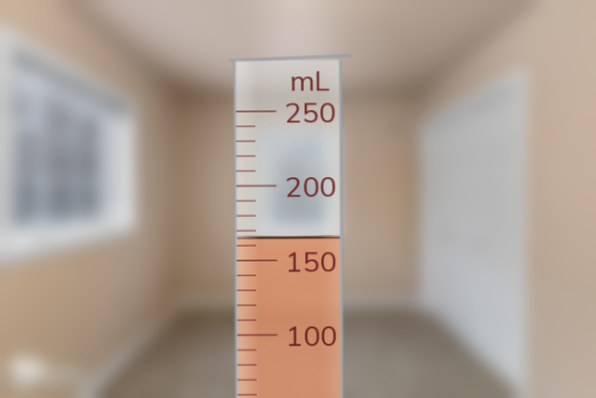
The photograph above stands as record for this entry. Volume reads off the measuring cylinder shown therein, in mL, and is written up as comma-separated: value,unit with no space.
165,mL
